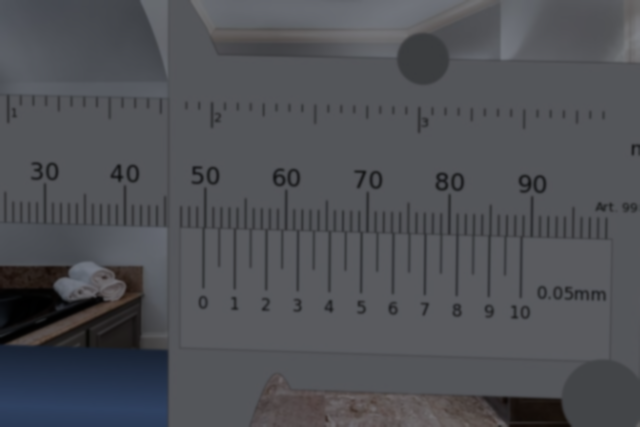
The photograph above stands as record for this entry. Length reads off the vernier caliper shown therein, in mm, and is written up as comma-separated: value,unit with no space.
49.8,mm
